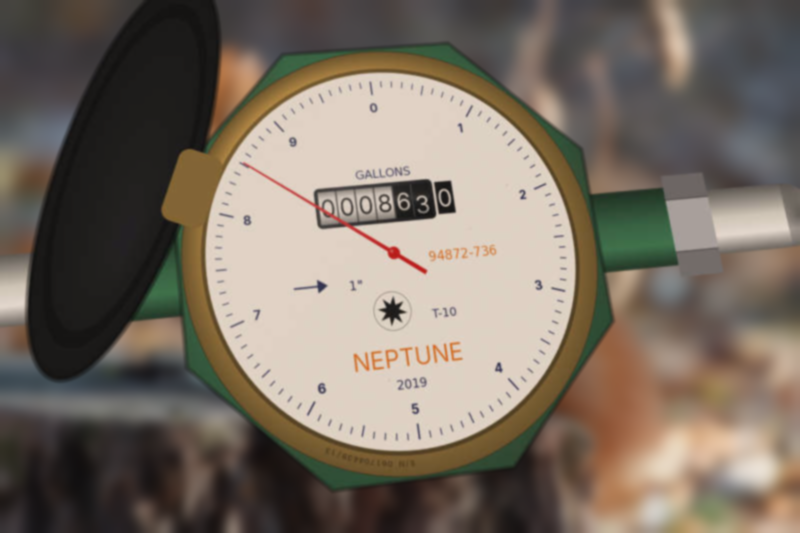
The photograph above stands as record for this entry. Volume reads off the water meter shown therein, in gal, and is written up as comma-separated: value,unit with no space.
8628.5,gal
